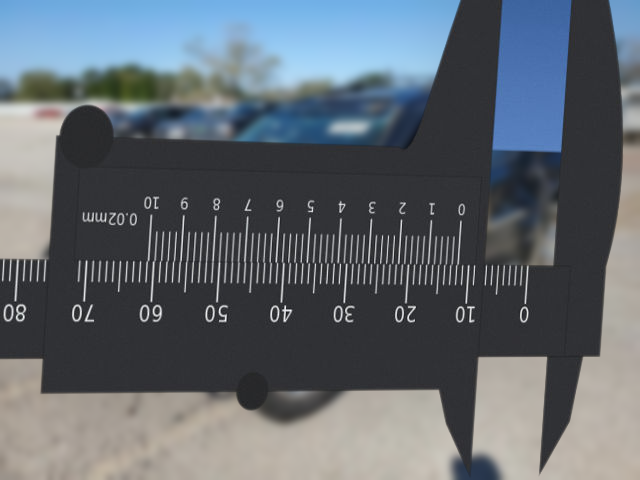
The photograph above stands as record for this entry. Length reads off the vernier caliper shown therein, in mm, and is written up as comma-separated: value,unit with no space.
11.8,mm
